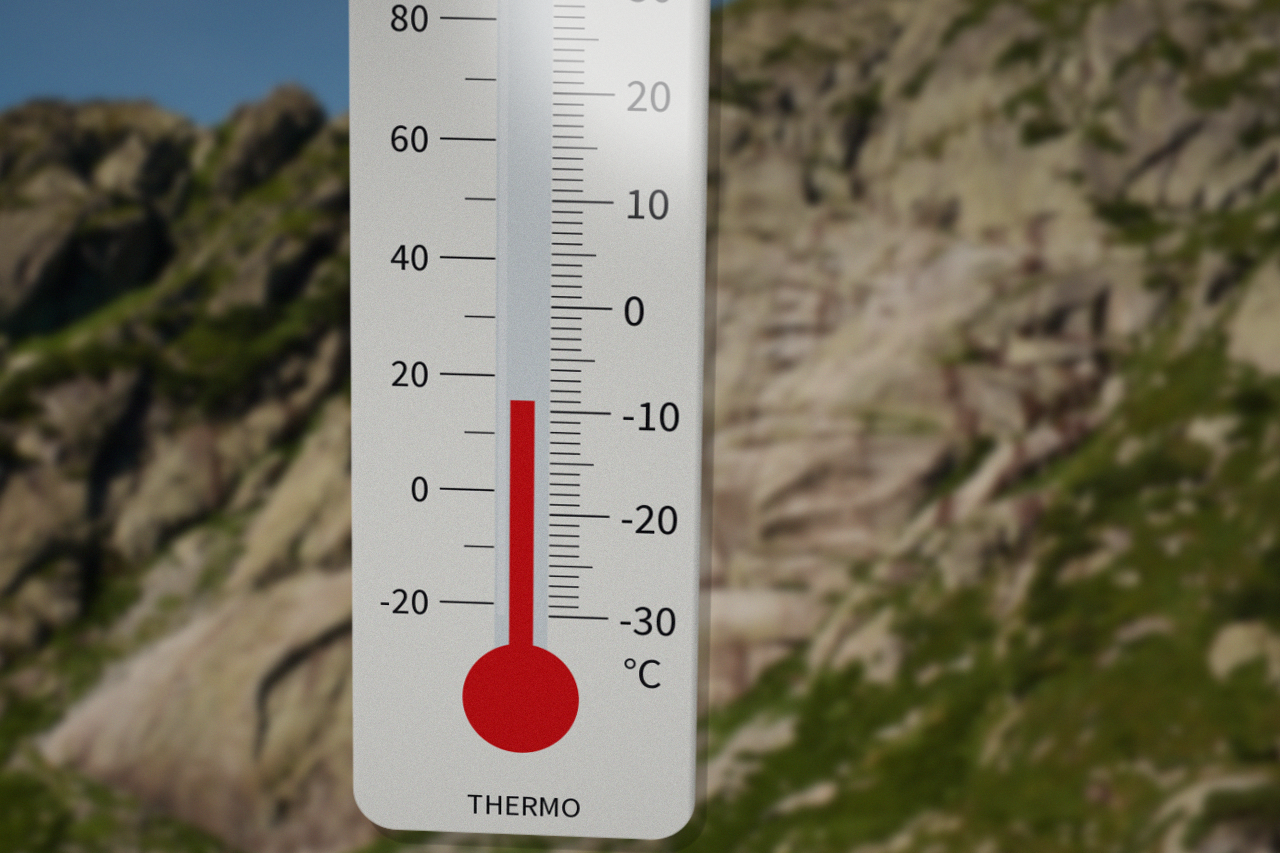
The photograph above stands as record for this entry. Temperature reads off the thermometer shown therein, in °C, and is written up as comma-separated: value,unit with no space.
-9,°C
